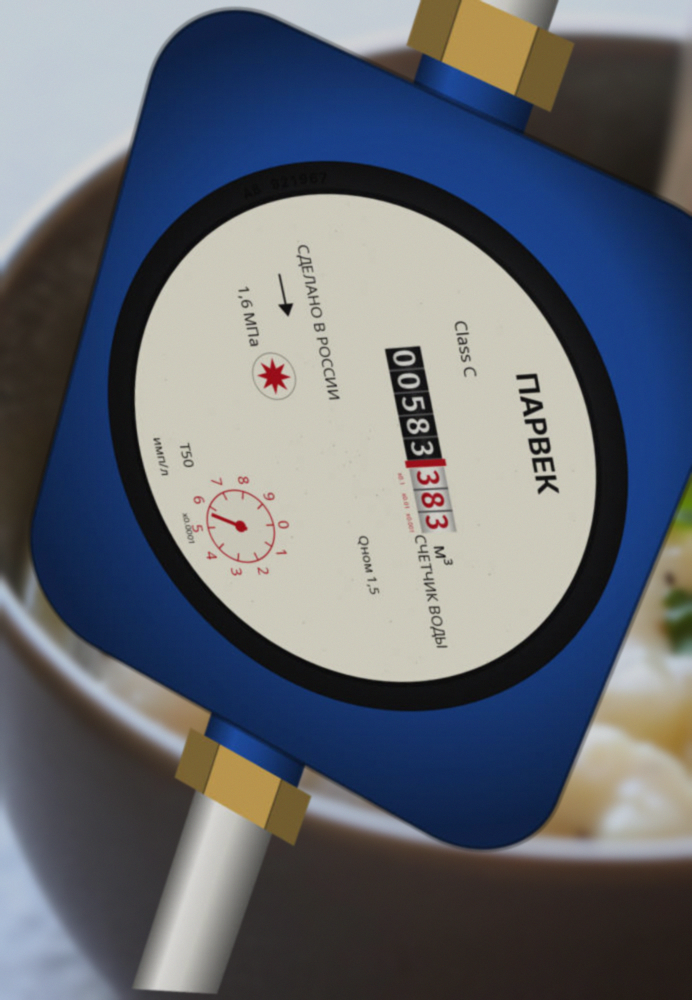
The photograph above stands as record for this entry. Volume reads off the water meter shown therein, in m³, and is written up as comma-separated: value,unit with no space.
583.3835,m³
